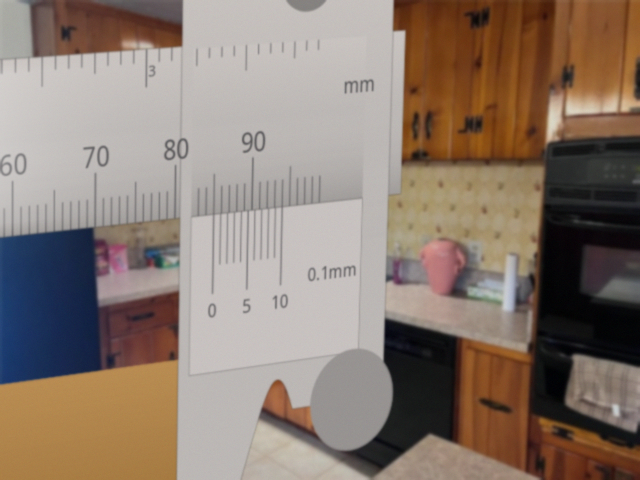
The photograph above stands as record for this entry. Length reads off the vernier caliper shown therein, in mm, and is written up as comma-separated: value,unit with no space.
85.0,mm
